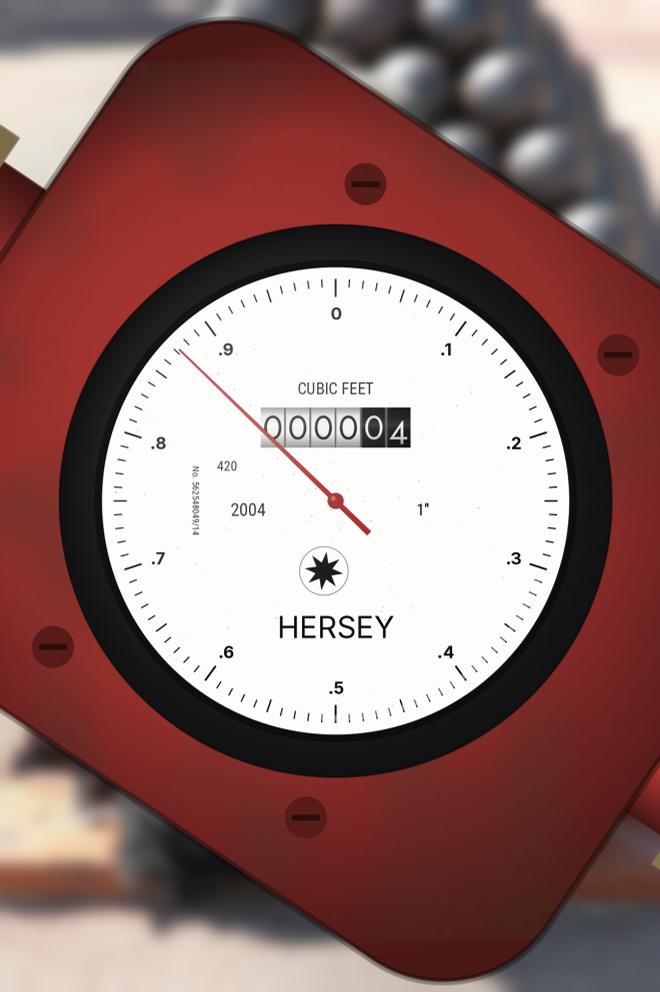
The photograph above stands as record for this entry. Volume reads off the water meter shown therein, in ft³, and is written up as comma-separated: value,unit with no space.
3.87,ft³
